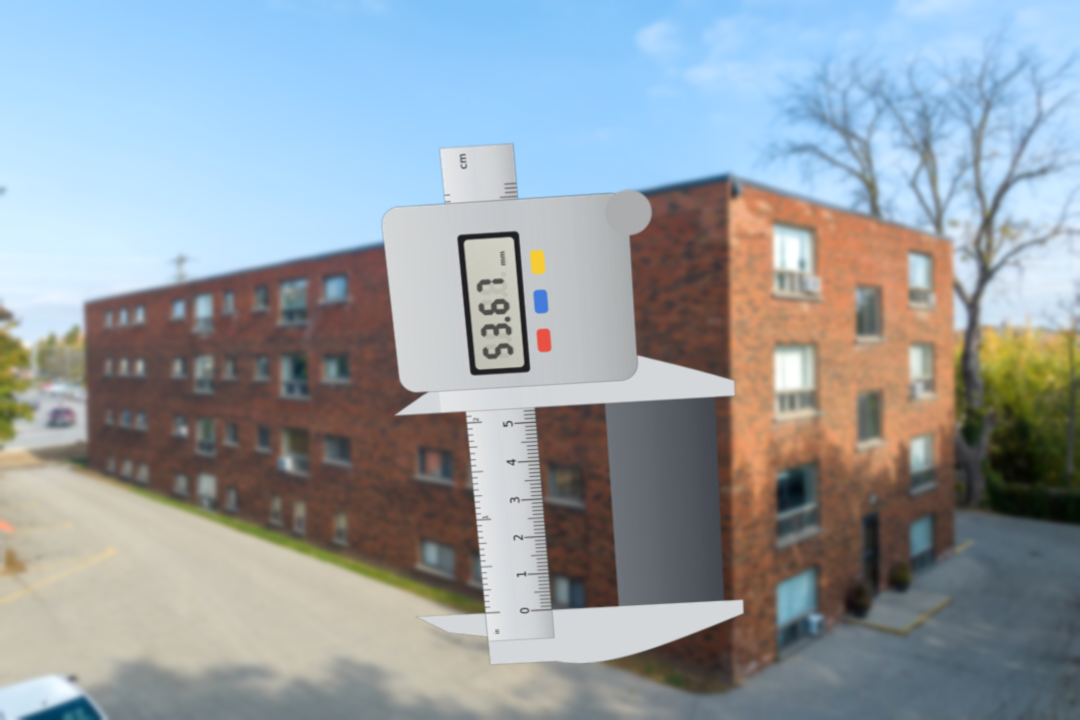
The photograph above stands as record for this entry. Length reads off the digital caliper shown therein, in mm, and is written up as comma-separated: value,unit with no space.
53.67,mm
